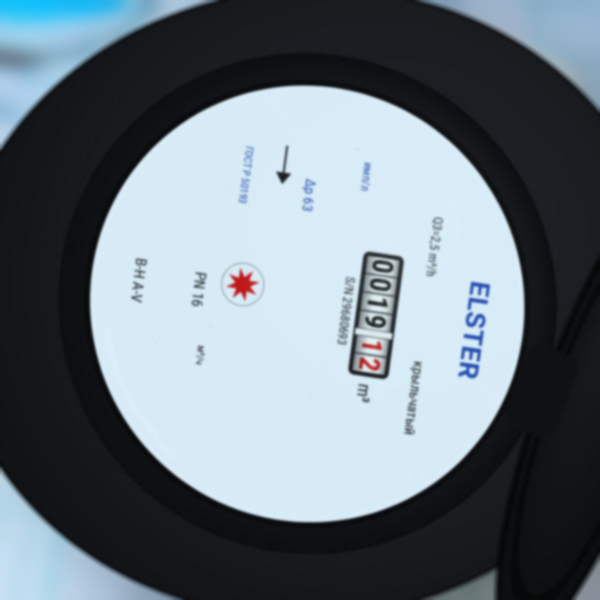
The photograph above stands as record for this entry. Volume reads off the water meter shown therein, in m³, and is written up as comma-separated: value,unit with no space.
19.12,m³
